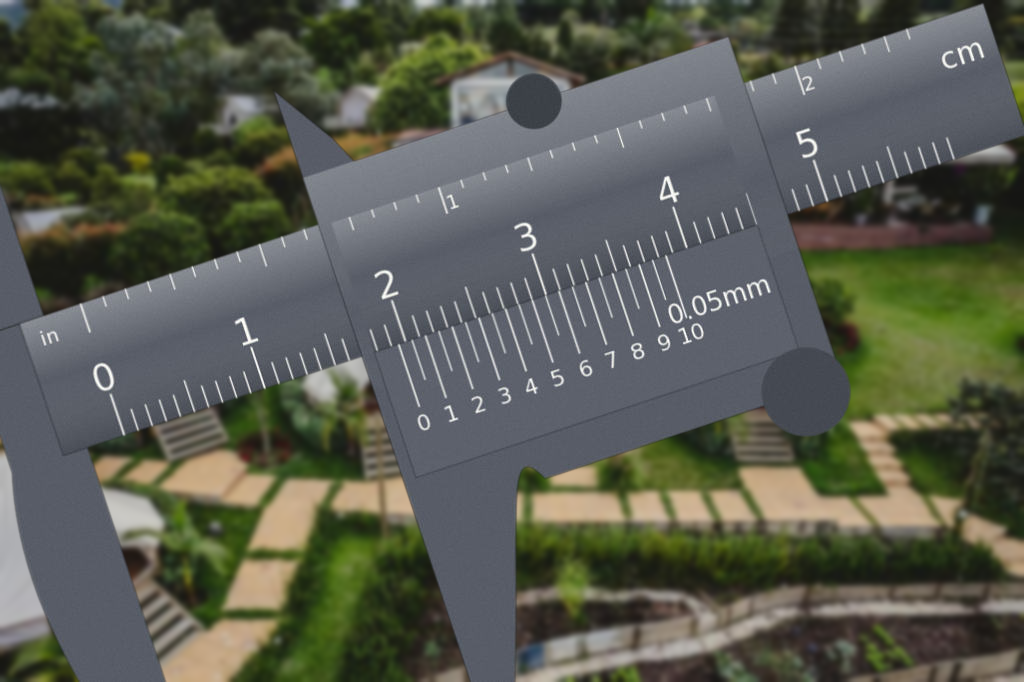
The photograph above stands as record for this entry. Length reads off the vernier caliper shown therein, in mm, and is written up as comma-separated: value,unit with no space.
19.5,mm
